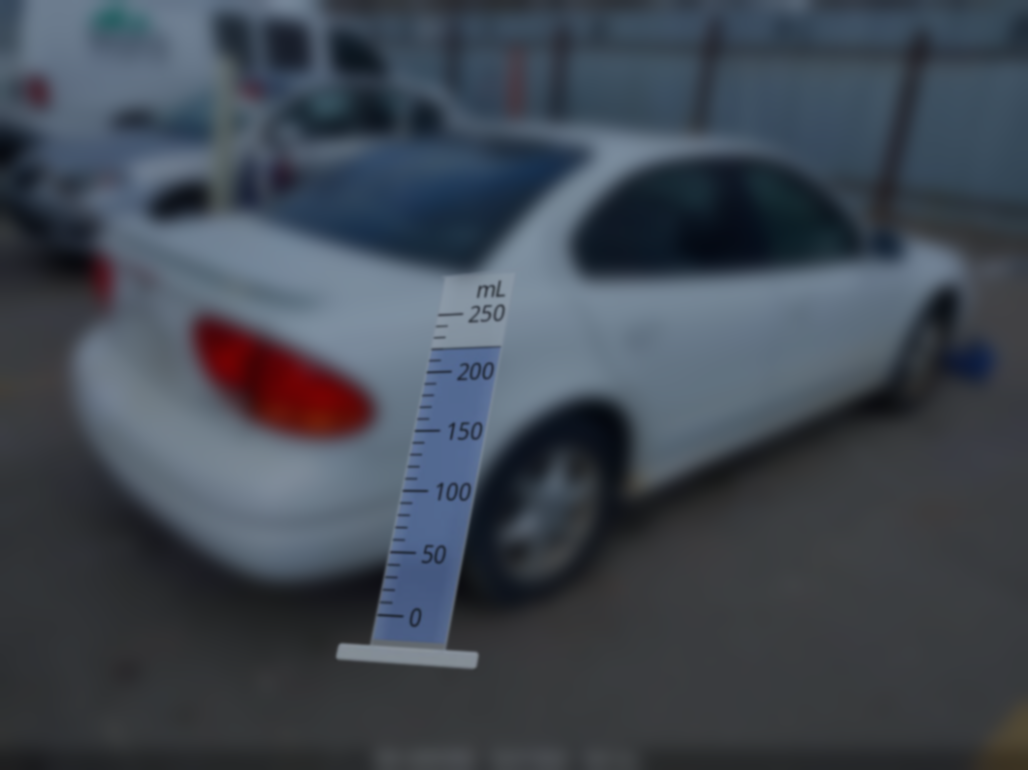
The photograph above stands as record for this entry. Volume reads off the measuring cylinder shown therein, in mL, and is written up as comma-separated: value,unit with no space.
220,mL
